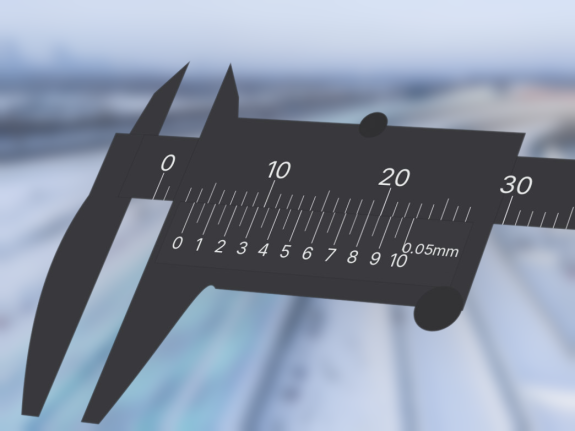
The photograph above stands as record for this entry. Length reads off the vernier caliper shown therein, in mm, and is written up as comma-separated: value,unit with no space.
3.8,mm
